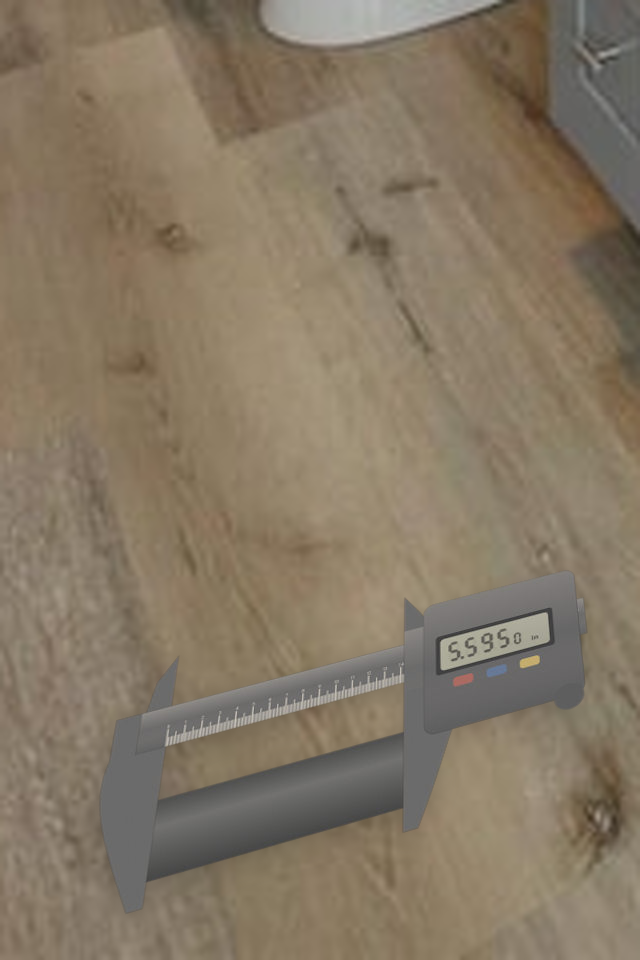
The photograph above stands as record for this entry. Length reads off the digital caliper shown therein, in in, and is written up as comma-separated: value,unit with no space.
5.5950,in
